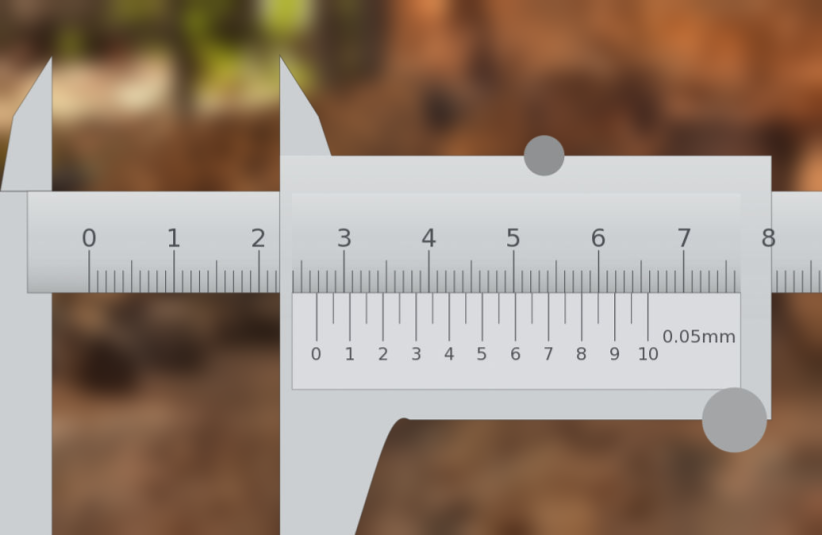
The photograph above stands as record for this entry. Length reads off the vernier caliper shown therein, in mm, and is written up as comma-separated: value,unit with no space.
26.8,mm
